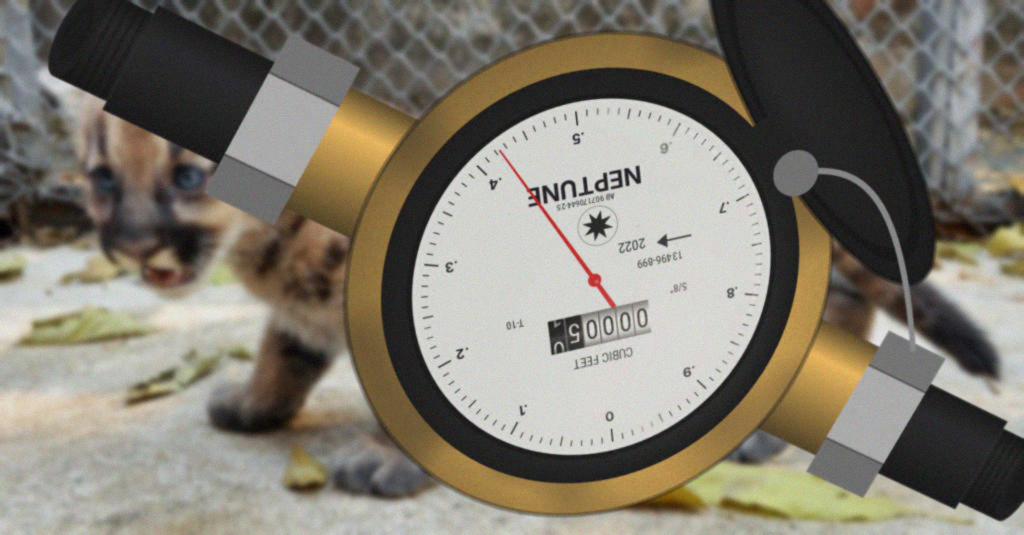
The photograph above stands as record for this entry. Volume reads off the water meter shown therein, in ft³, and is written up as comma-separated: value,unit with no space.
50.42,ft³
